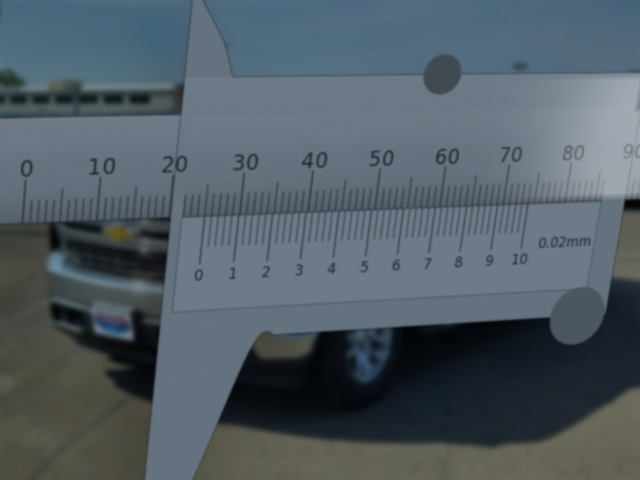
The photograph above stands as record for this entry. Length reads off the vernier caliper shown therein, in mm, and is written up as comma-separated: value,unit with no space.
25.0,mm
